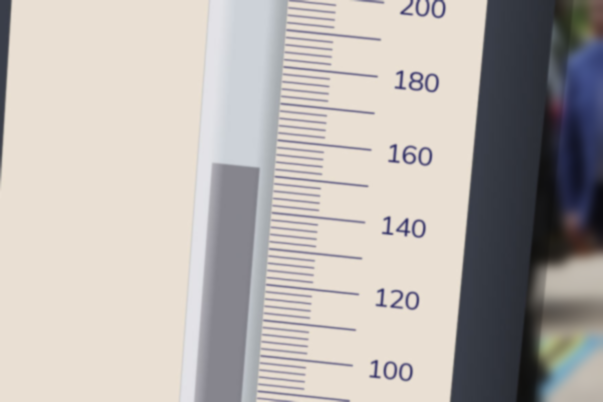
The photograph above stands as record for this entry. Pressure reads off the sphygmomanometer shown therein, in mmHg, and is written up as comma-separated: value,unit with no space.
152,mmHg
